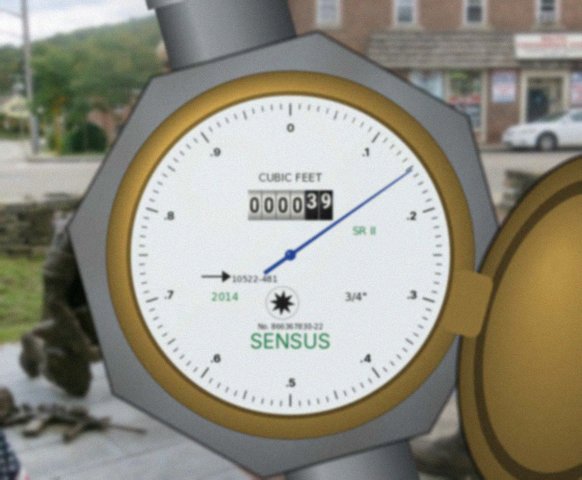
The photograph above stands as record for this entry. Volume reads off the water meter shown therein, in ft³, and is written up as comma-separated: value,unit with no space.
39.15,ft³
